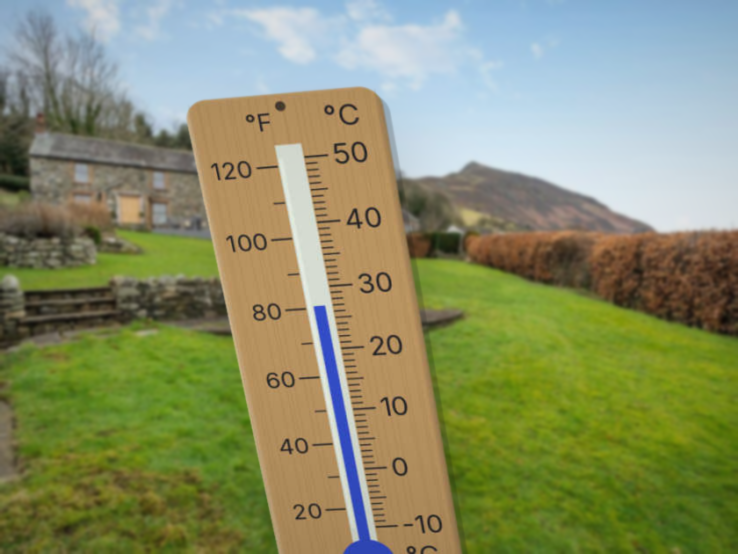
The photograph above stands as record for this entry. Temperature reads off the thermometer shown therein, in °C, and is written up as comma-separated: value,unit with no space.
27,°C
